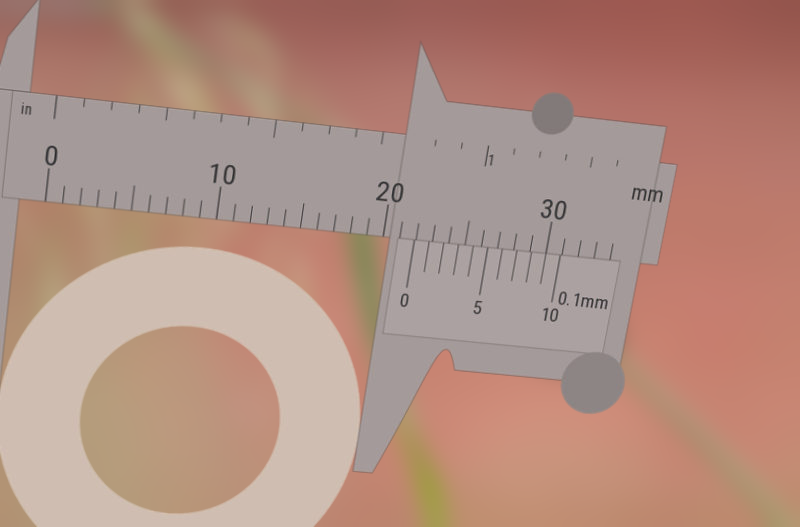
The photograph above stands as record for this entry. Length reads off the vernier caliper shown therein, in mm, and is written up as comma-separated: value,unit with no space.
21.9,mm
